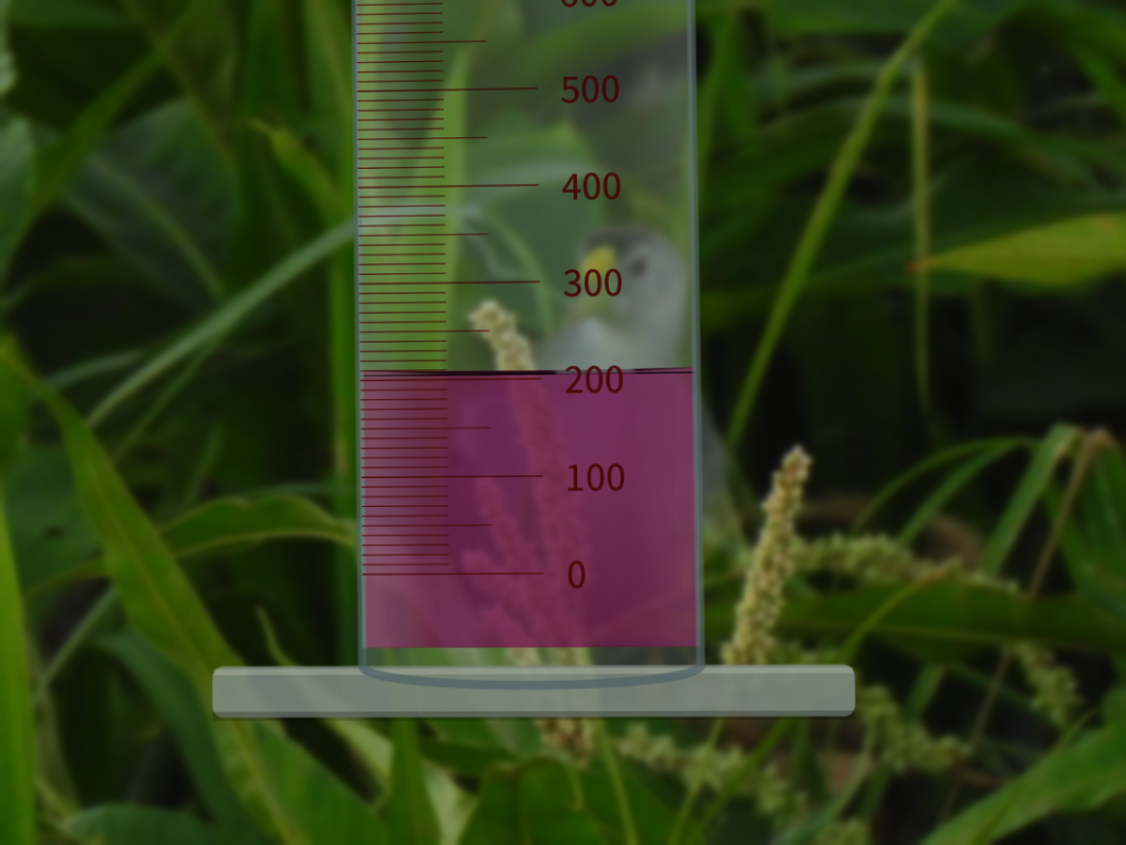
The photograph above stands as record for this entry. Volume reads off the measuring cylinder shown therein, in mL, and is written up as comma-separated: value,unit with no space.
205,mL
